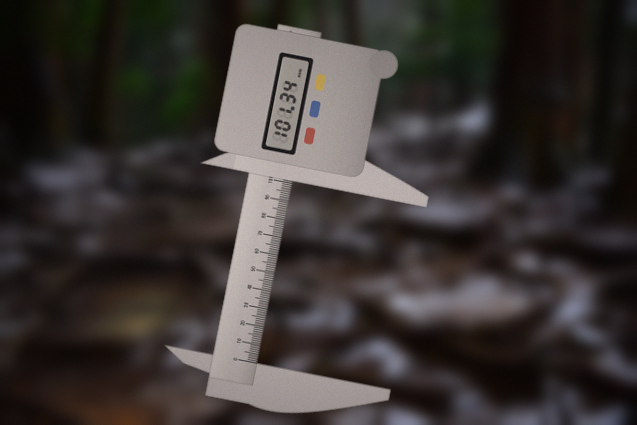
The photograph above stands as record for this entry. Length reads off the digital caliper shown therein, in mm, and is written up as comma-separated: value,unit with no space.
101.34,mm
